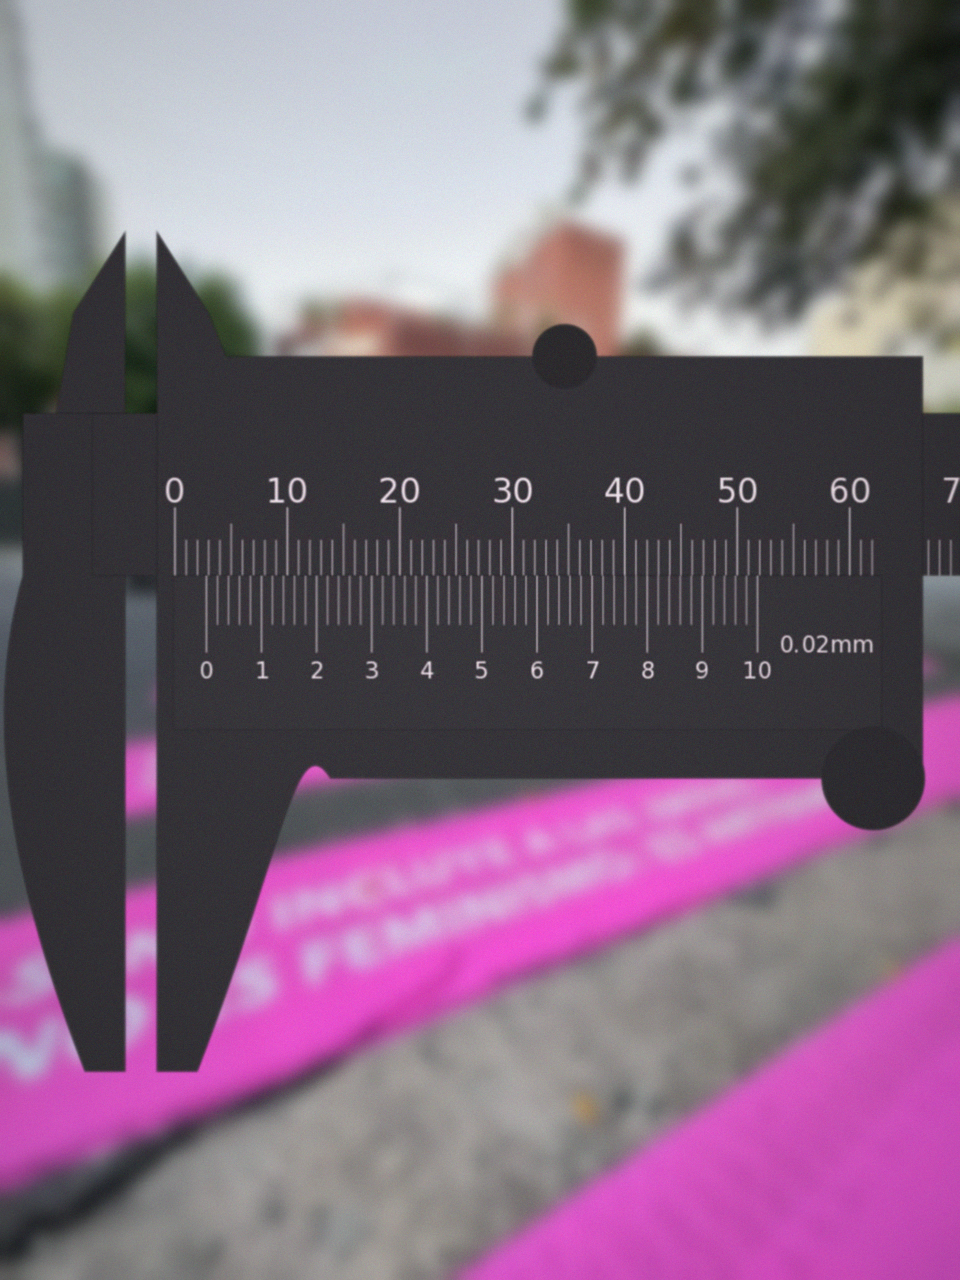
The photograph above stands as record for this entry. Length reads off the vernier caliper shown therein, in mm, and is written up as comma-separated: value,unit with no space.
2.8,mm
